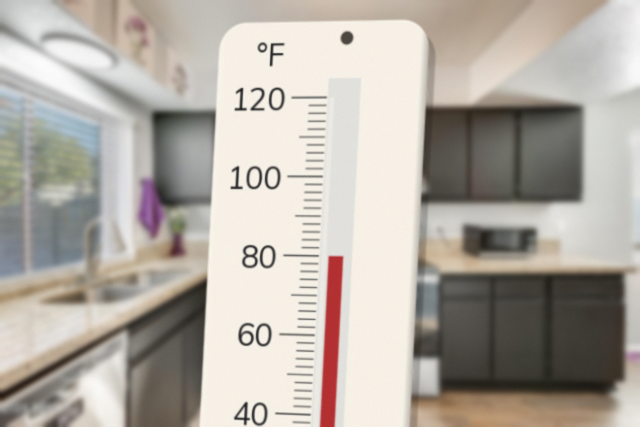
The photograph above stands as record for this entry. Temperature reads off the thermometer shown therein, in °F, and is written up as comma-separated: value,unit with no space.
80,°F
